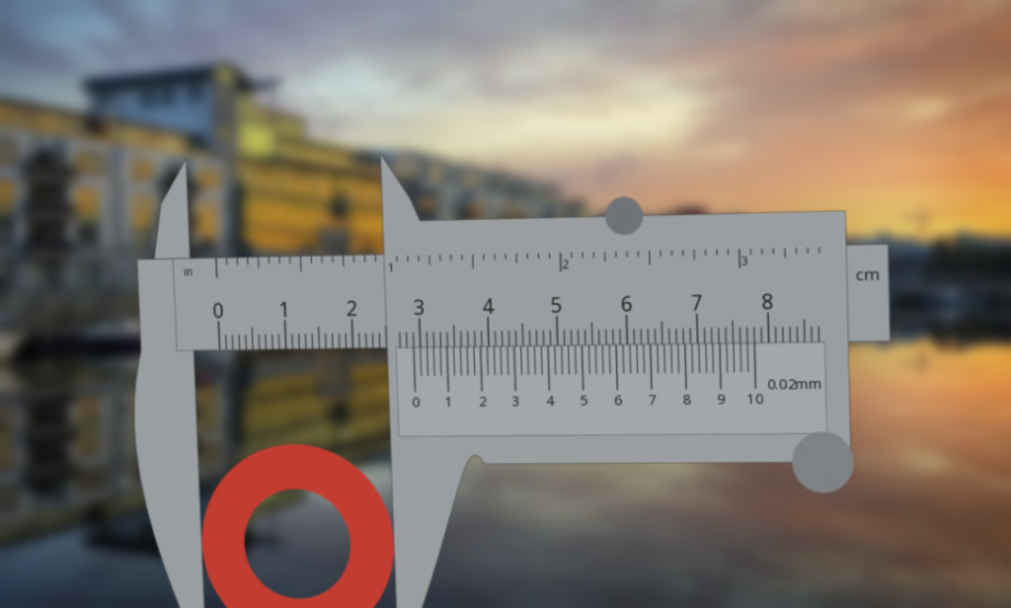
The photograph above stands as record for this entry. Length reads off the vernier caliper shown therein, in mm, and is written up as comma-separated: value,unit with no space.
29.0,mm
